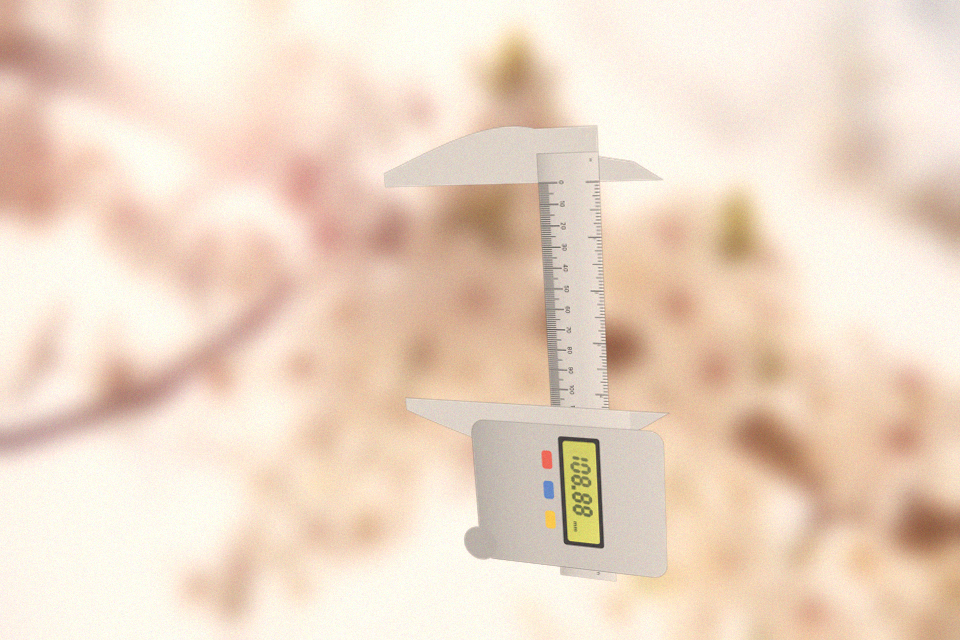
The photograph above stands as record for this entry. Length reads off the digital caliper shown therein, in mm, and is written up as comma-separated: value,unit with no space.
108.88,mm
